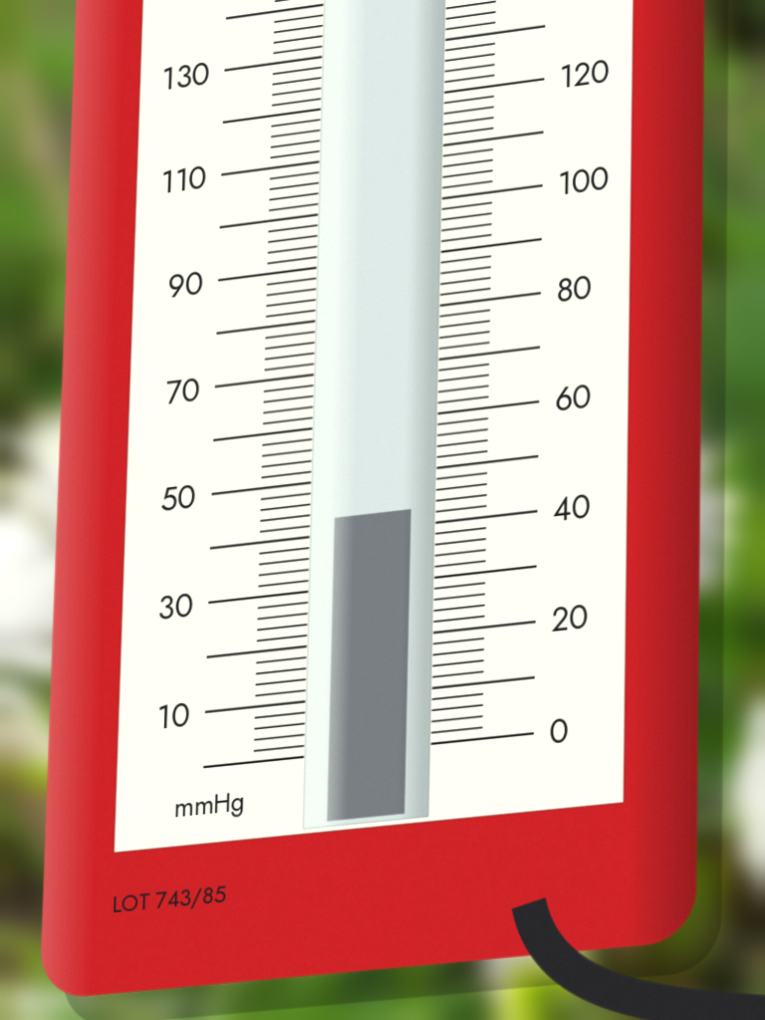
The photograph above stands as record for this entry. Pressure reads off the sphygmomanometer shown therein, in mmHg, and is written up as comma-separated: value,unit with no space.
43,mmHg
